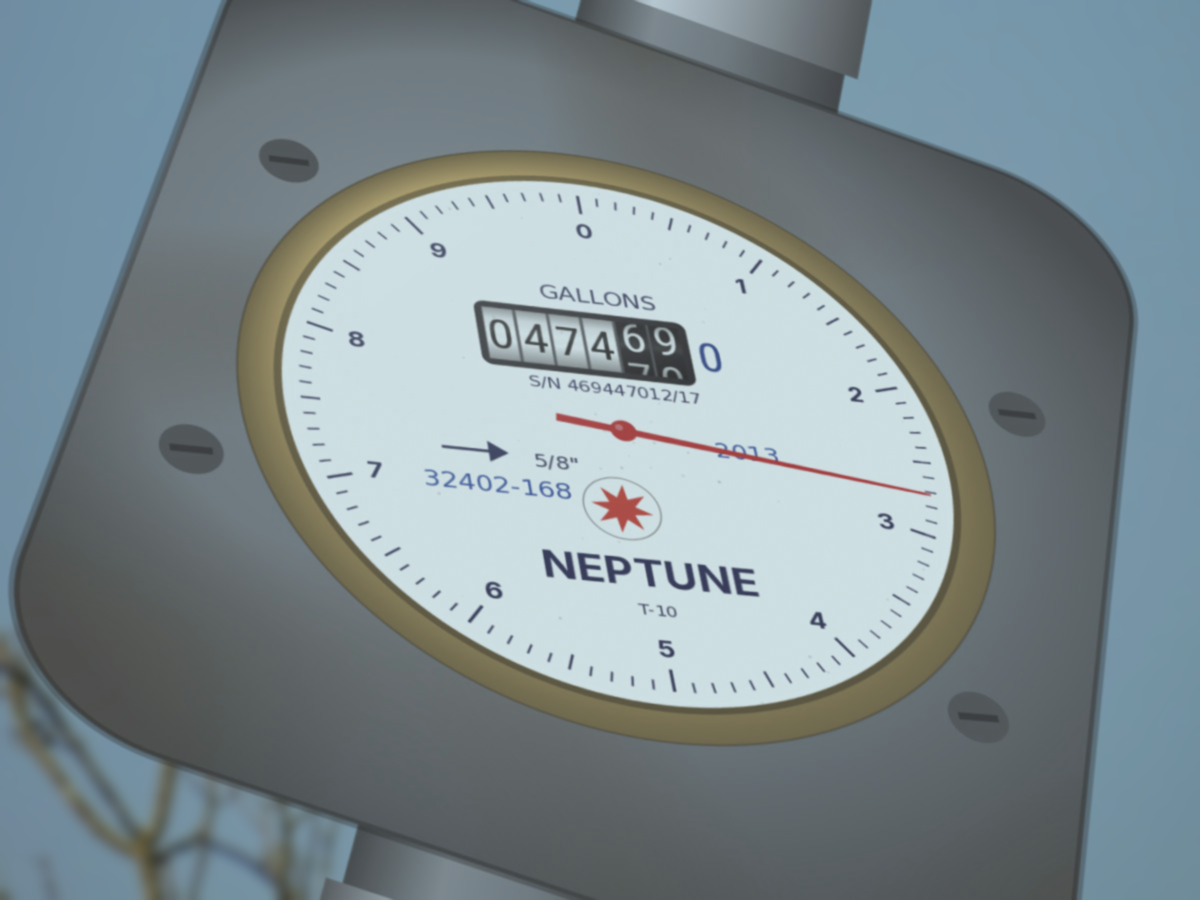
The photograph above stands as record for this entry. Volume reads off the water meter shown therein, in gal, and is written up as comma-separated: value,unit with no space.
474692.7,gal
